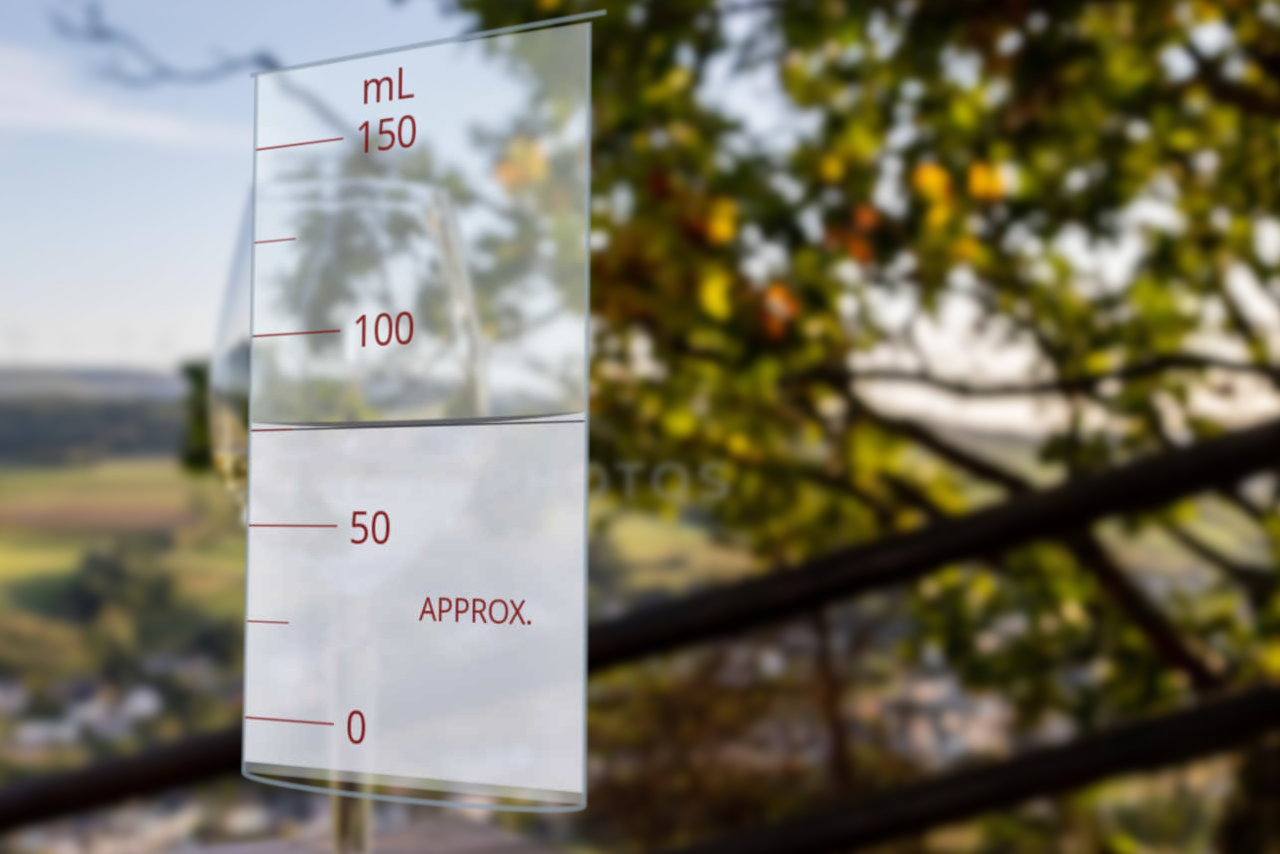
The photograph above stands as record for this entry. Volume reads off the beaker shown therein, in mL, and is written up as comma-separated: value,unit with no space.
75,mL
